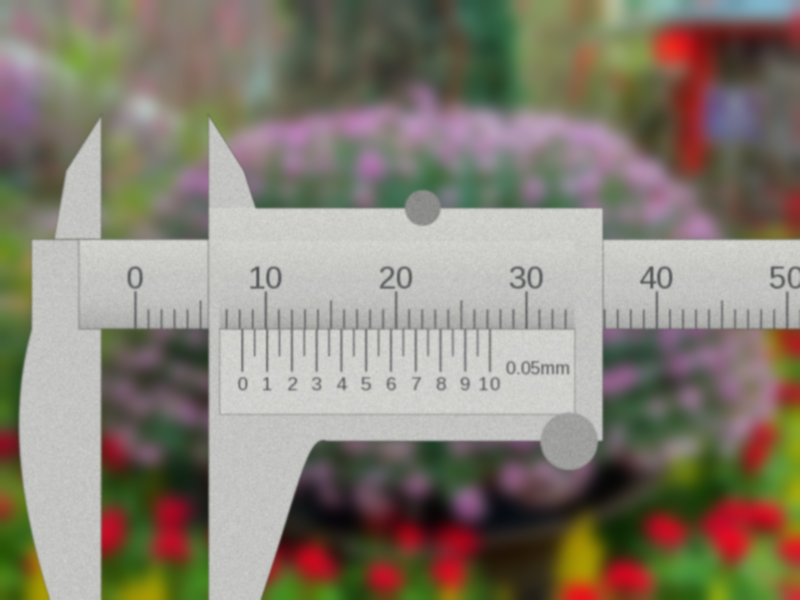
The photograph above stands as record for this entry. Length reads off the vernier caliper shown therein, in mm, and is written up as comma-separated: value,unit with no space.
8.2,mm
